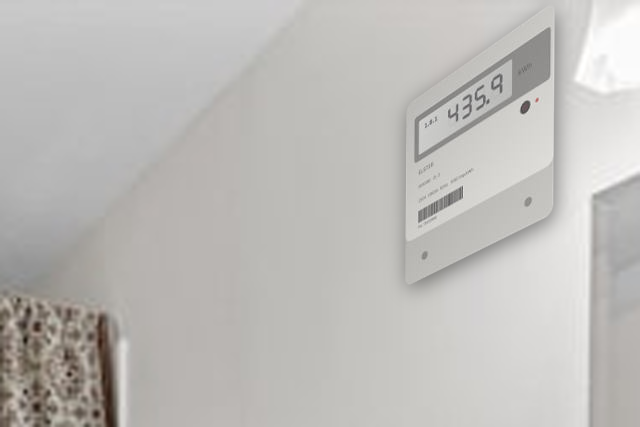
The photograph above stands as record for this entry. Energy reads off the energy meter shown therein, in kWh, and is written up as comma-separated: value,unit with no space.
435.9,kWh
